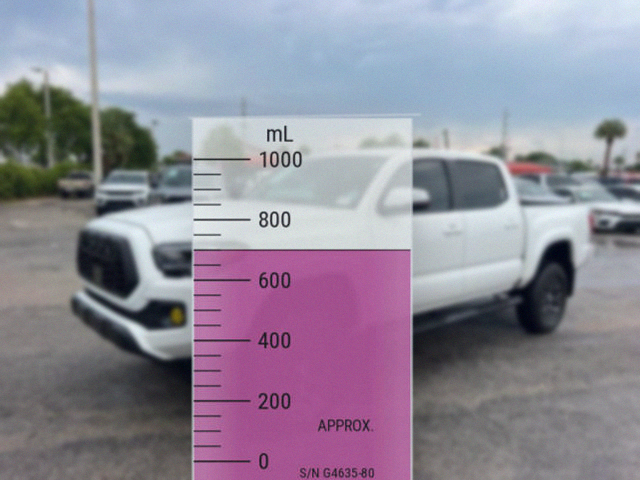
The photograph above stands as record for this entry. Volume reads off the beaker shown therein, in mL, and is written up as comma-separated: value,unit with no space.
700,mL
